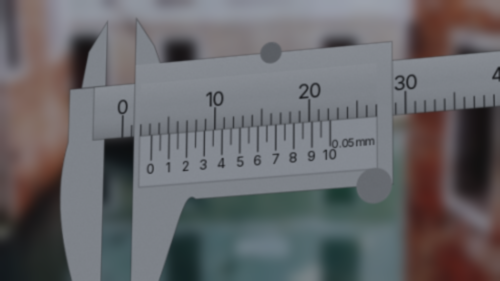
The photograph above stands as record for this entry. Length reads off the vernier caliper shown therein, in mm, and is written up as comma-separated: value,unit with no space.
3.2,mm
